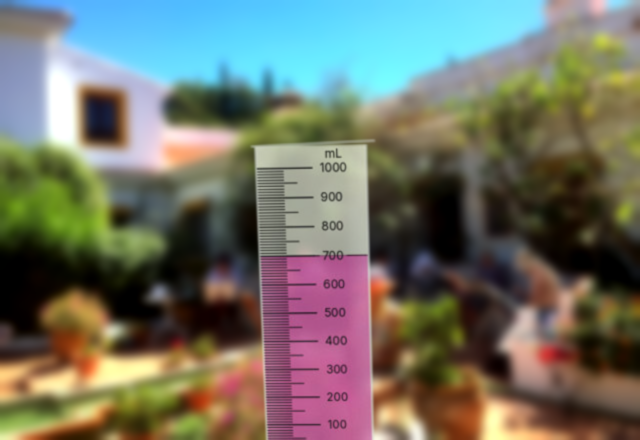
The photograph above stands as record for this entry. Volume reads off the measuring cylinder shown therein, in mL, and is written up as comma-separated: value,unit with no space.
700,mL
